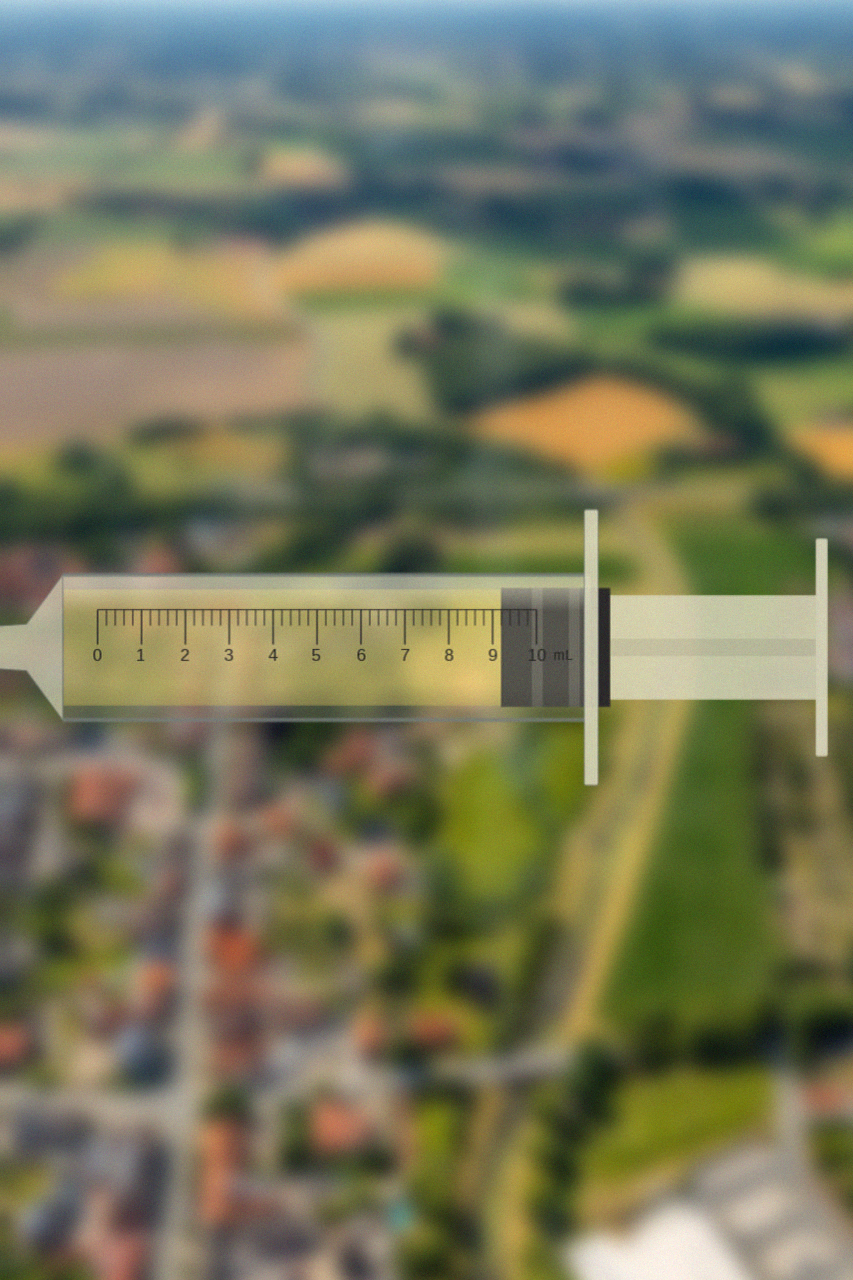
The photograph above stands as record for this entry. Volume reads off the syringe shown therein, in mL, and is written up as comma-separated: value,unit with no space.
9.2,mL
